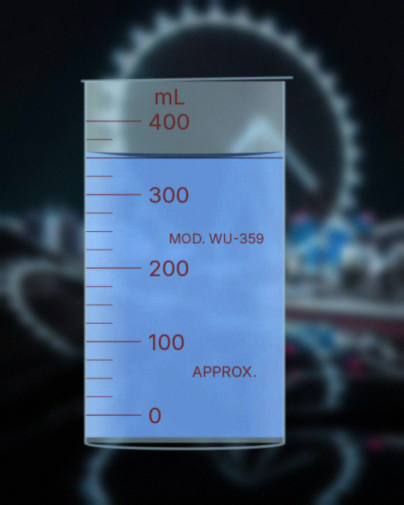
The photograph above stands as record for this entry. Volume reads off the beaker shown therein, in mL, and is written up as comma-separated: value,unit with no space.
350,mL
